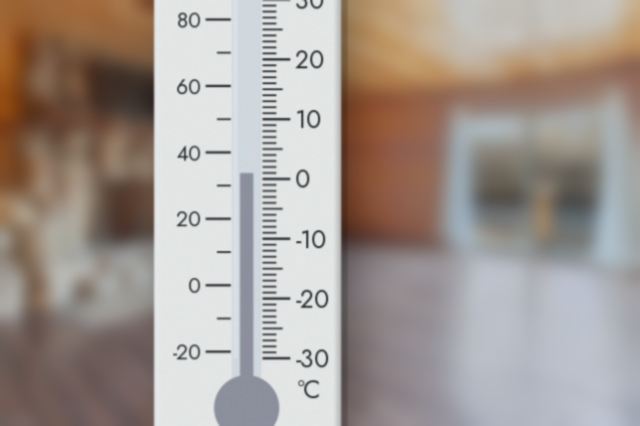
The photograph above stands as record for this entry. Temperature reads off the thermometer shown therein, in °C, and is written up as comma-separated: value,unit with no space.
1,°C
